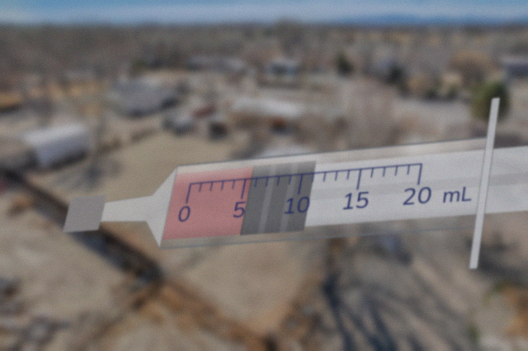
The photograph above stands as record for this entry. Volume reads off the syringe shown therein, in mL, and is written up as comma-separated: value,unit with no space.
5.5,mL
